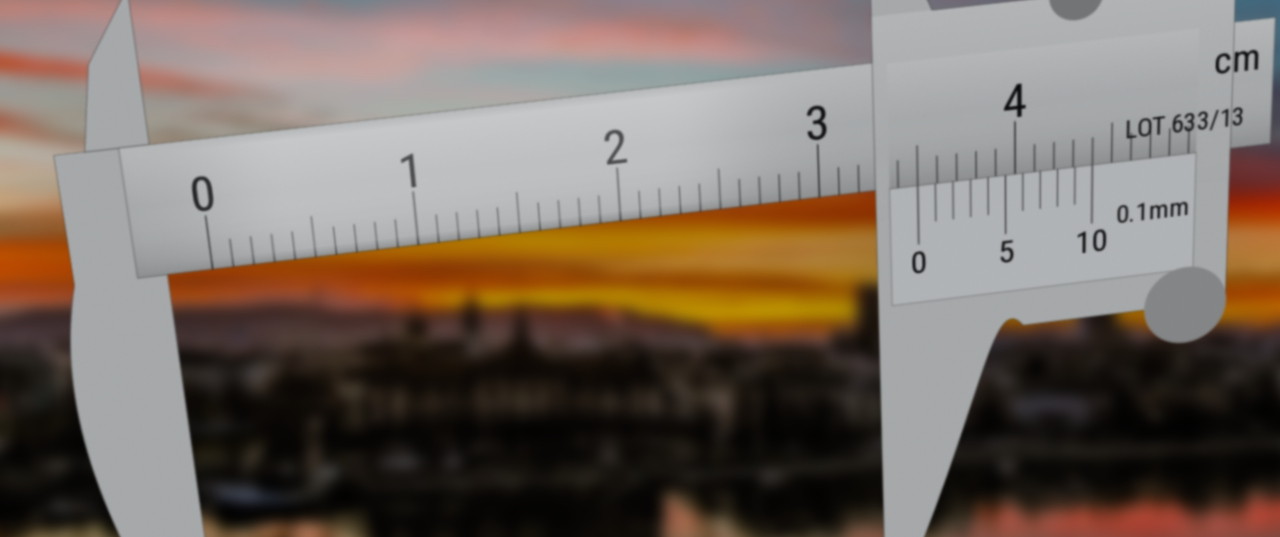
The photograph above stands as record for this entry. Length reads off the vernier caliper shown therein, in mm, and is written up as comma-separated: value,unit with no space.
35.0,mm
